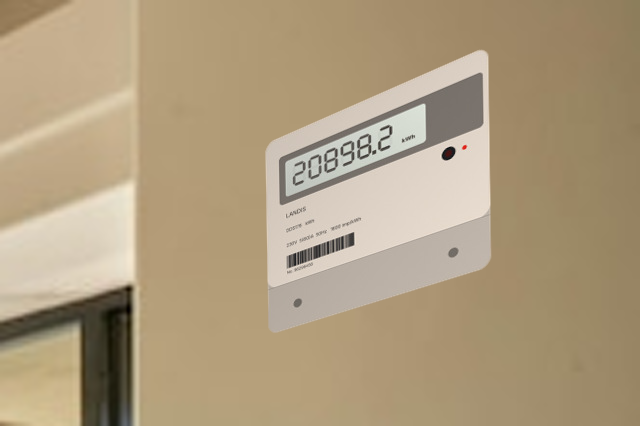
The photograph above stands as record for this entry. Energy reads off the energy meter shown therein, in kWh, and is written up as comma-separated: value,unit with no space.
20898.2,kWh
